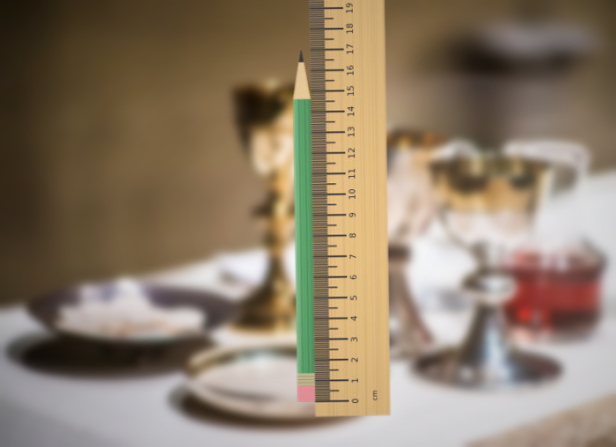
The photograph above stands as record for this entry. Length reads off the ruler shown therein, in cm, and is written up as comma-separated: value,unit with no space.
17,cm
